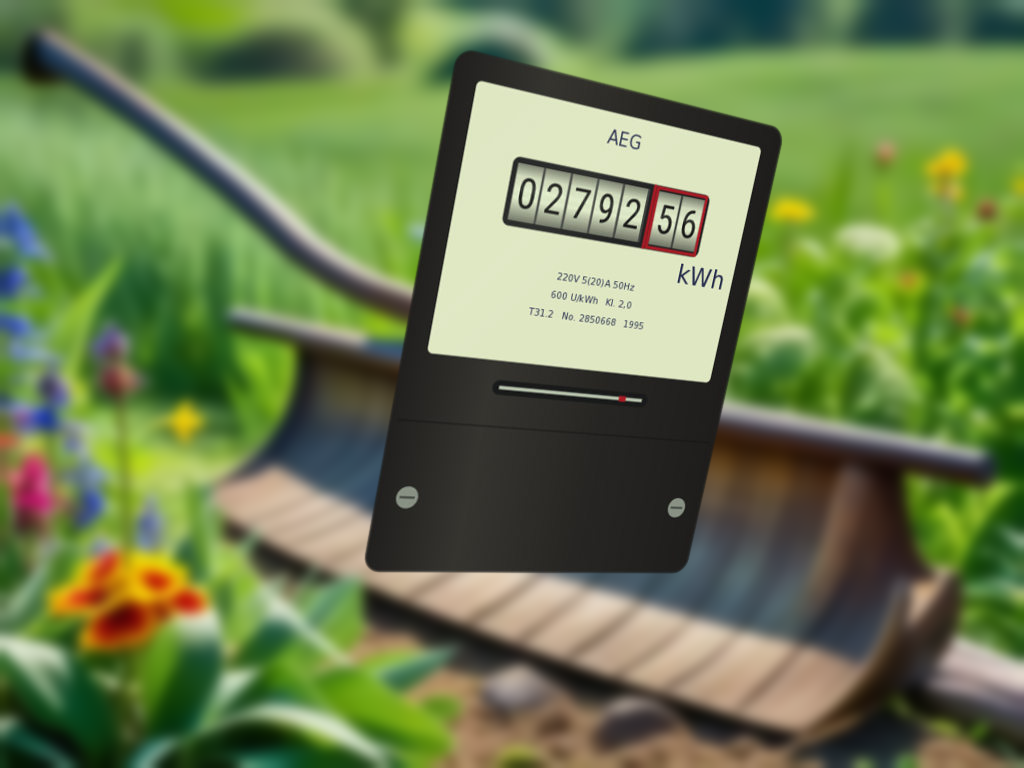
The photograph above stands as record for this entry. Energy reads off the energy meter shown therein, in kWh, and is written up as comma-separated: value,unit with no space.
2792.56,kWh
